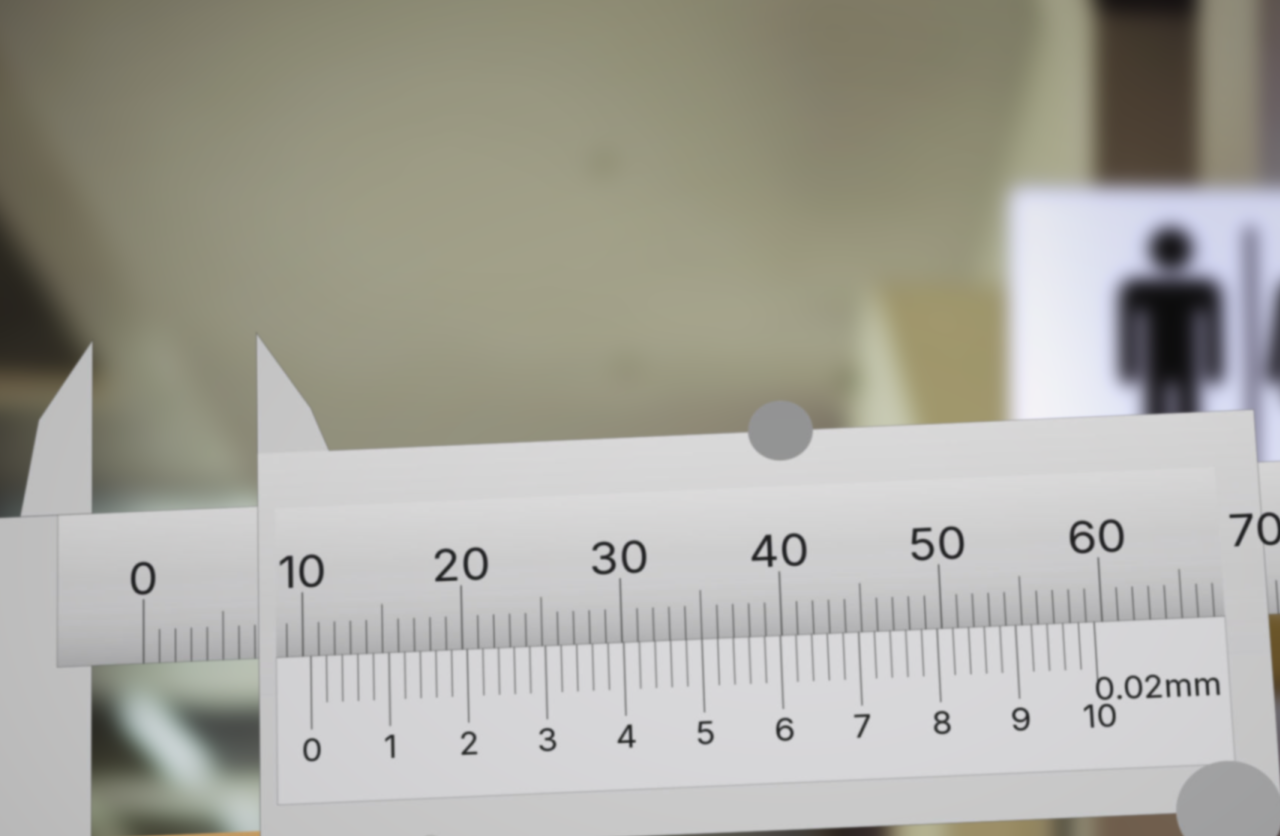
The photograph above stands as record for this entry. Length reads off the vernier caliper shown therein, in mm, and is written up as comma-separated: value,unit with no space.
10.5,mm
